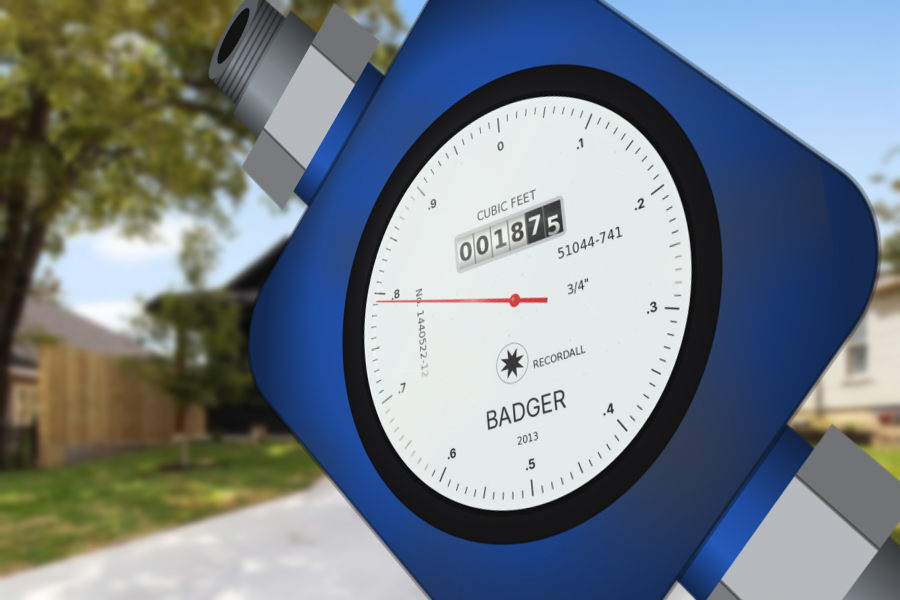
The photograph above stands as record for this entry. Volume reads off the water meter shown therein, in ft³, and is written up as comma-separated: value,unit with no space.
1874.79,ft³
